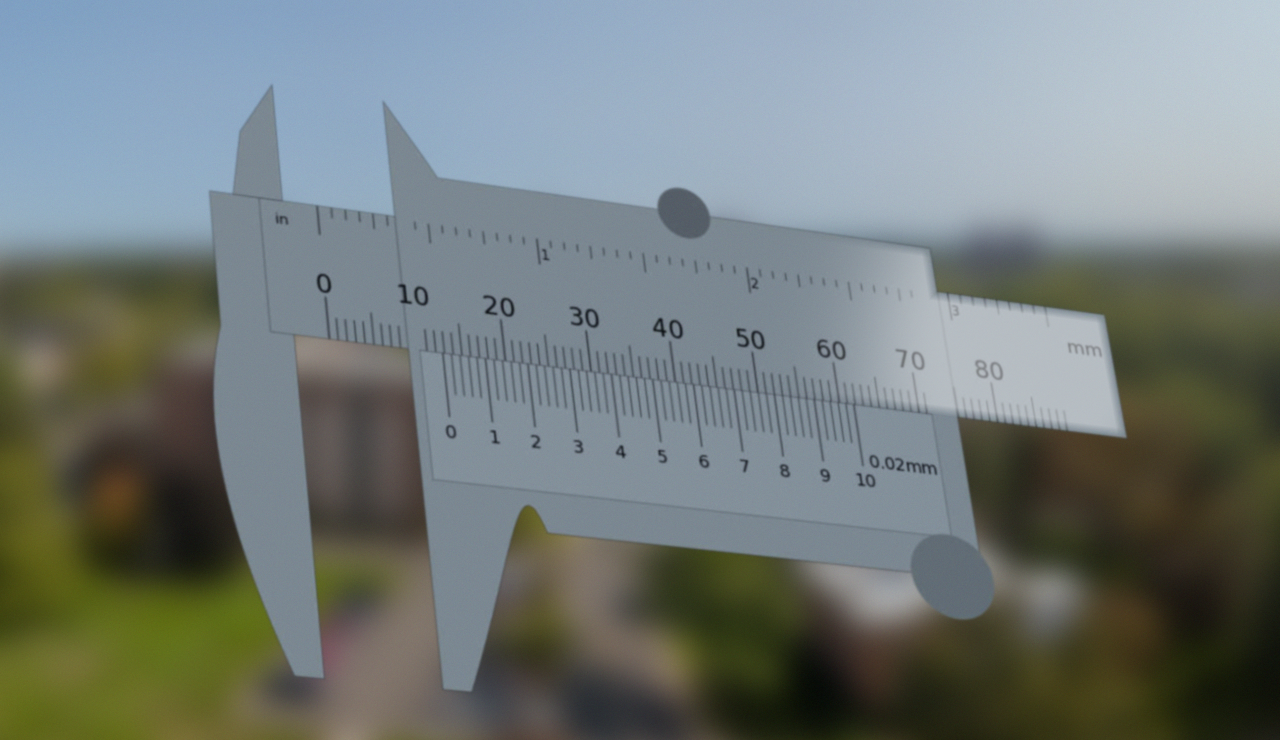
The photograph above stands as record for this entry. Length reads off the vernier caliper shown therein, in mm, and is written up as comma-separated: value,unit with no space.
12.8,mm
